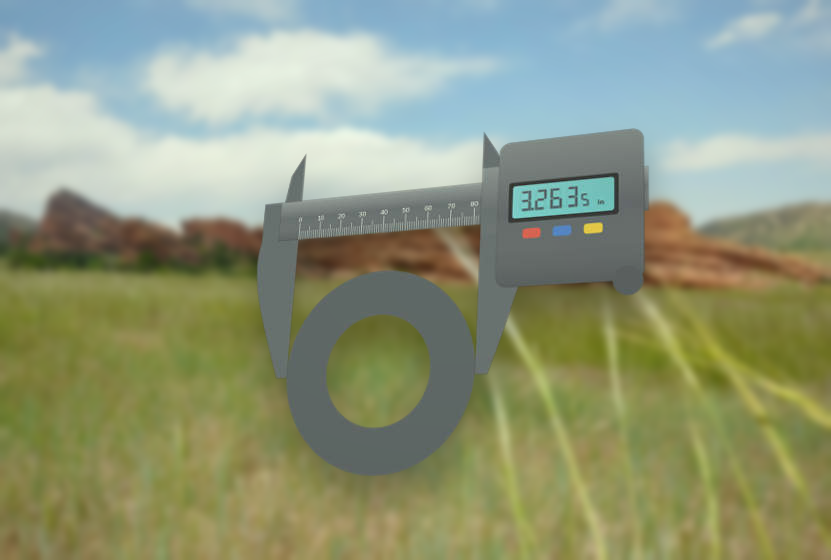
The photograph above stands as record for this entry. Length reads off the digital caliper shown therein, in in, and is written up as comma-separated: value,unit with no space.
3.2635,in
